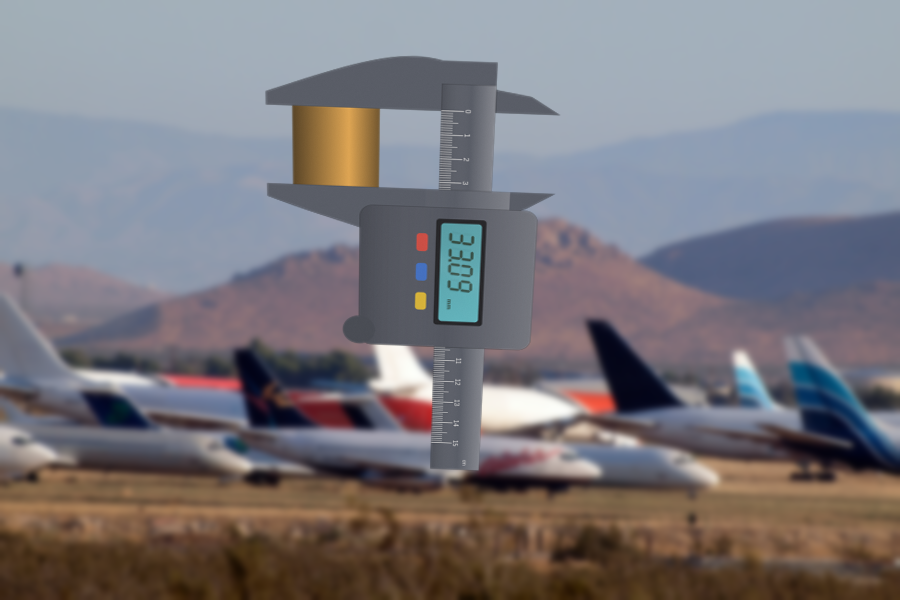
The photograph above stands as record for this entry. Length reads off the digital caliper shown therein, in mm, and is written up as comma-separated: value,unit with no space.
33.09,mm
